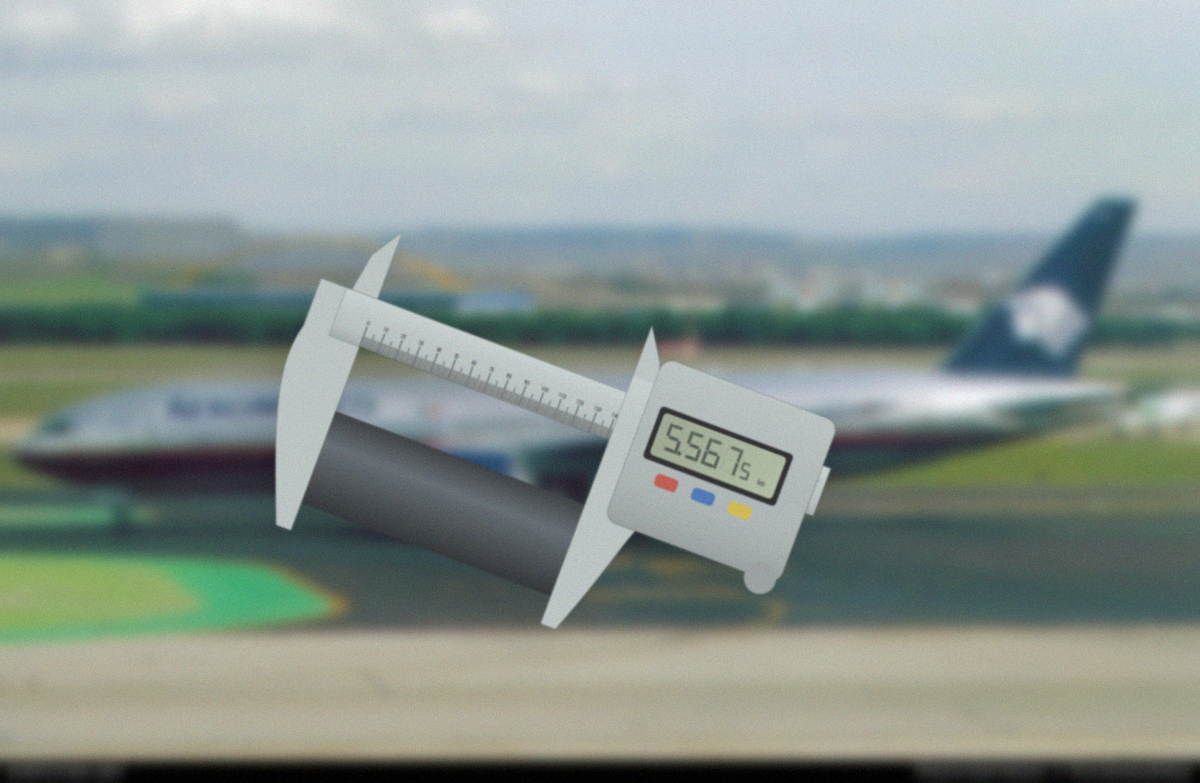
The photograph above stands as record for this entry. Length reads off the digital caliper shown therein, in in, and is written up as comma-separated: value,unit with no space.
5.5675,in
